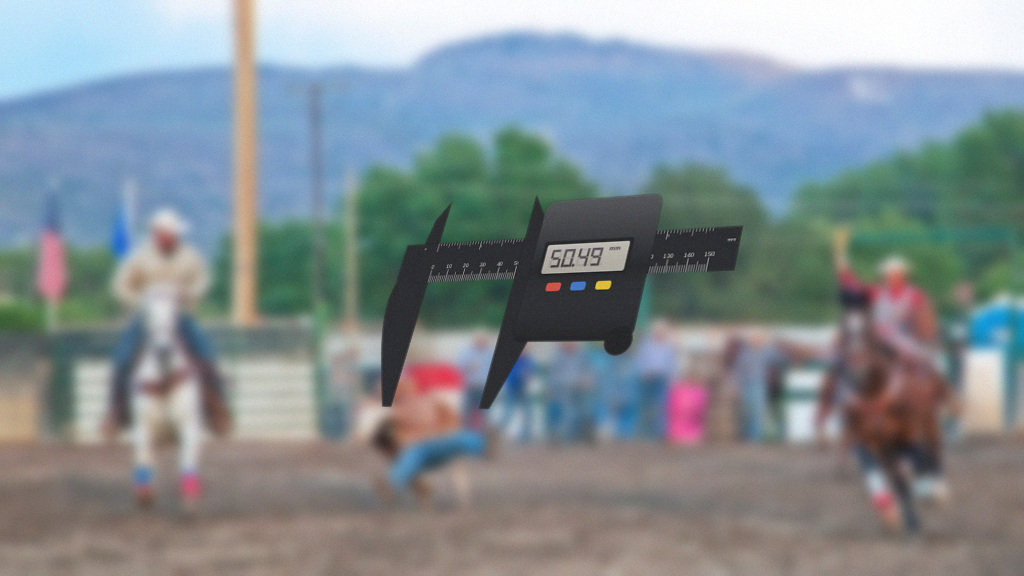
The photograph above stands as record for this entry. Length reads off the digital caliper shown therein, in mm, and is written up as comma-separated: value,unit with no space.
50.49,mm
